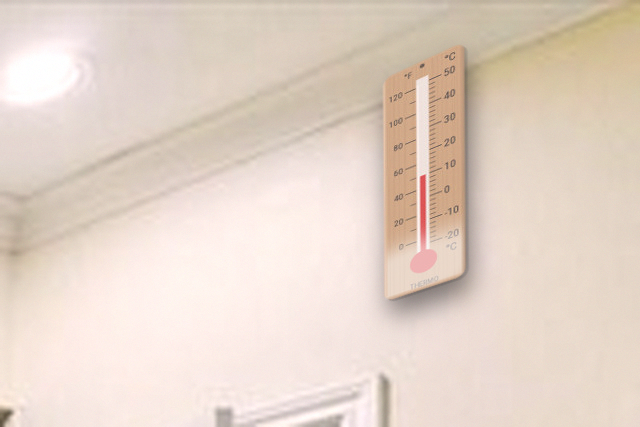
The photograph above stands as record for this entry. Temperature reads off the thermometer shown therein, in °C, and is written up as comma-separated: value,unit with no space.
10,°C
